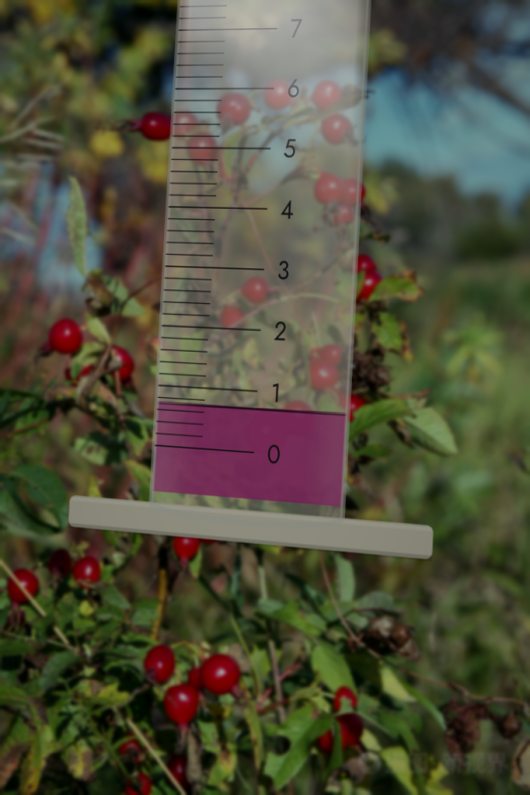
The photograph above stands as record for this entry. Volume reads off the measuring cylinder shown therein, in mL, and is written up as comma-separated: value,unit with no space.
0.7,mL
